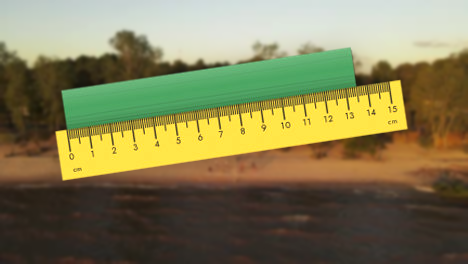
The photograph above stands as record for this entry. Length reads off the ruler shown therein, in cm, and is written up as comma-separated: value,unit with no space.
13.5,cm
